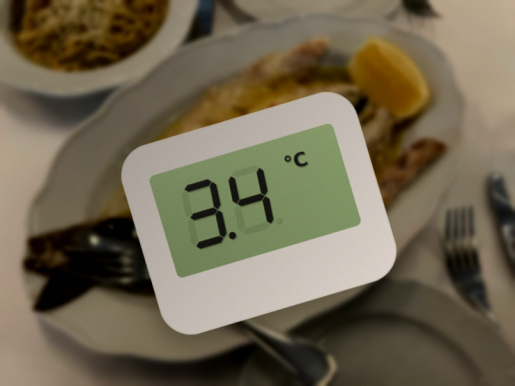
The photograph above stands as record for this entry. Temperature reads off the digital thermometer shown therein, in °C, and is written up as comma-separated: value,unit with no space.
3.4,°C
